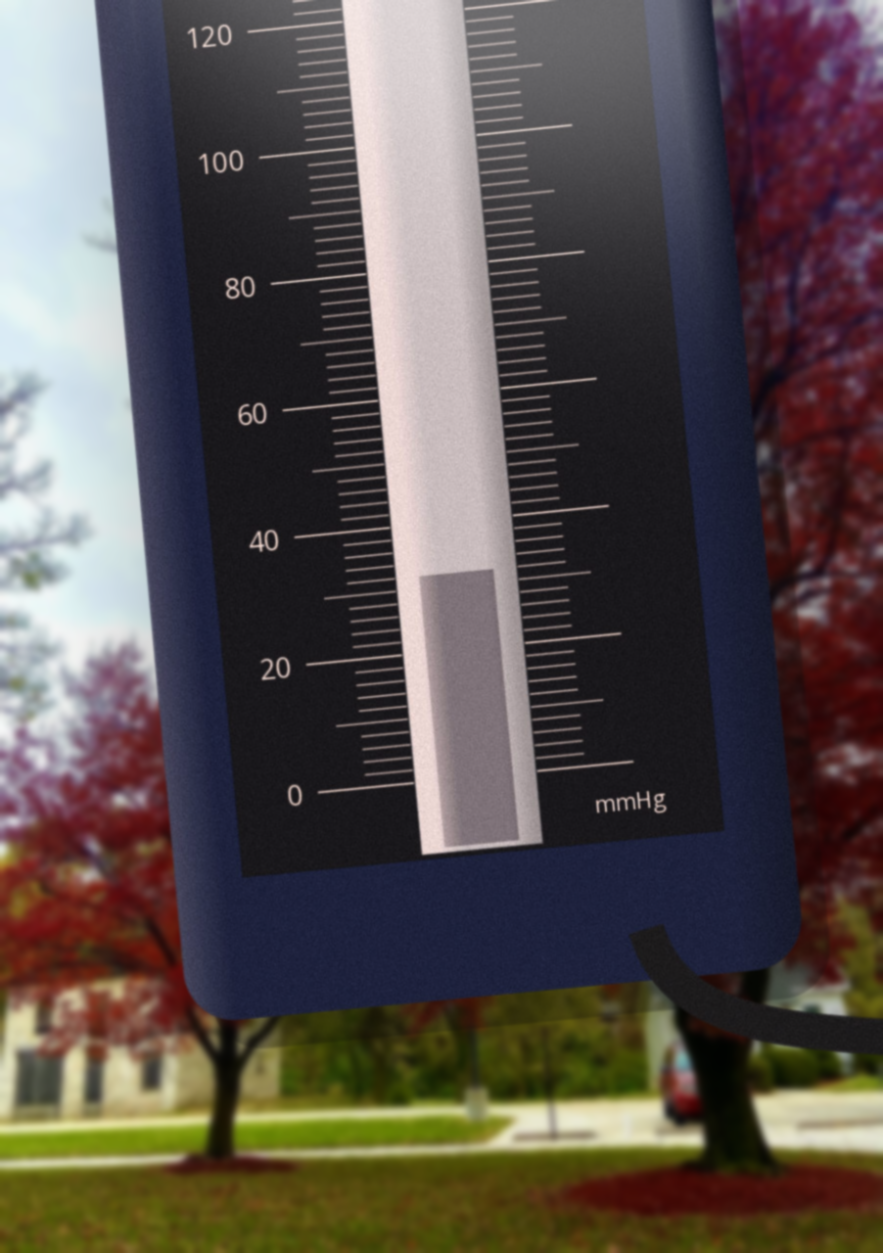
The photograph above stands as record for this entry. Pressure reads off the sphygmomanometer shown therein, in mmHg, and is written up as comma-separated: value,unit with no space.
32,mmHg
